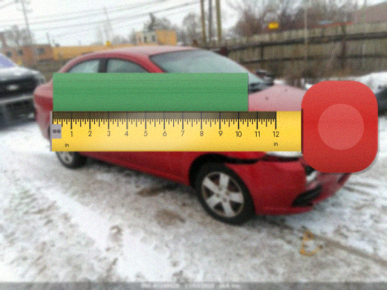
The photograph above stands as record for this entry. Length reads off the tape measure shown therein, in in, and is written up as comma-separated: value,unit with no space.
10.5,in
